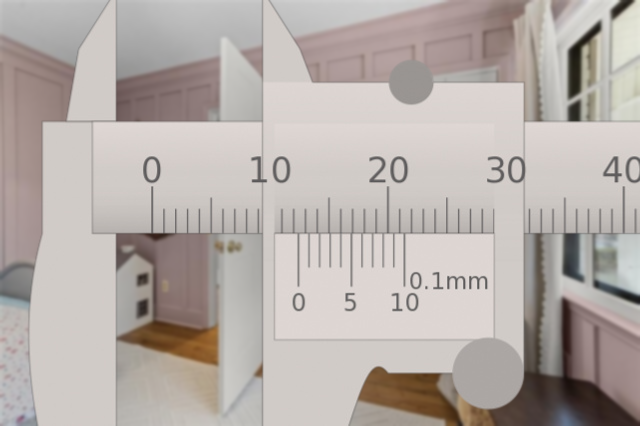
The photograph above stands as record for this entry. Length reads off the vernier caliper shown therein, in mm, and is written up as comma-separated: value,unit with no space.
12.4,mm
